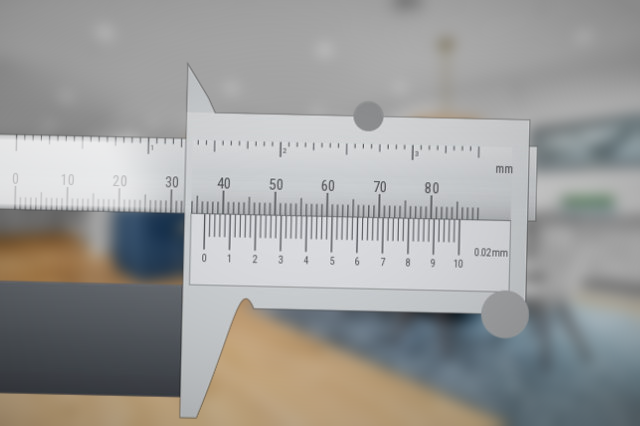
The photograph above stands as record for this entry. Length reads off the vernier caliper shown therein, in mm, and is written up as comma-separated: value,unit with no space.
36.5,mm
